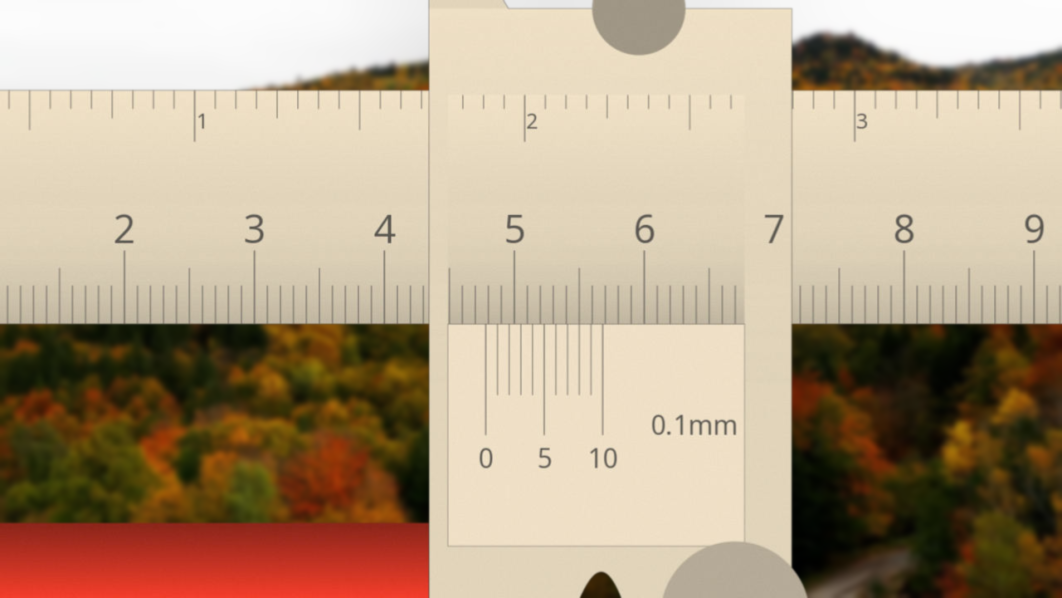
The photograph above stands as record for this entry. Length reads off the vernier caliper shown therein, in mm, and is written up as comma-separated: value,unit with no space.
47.8,mm
